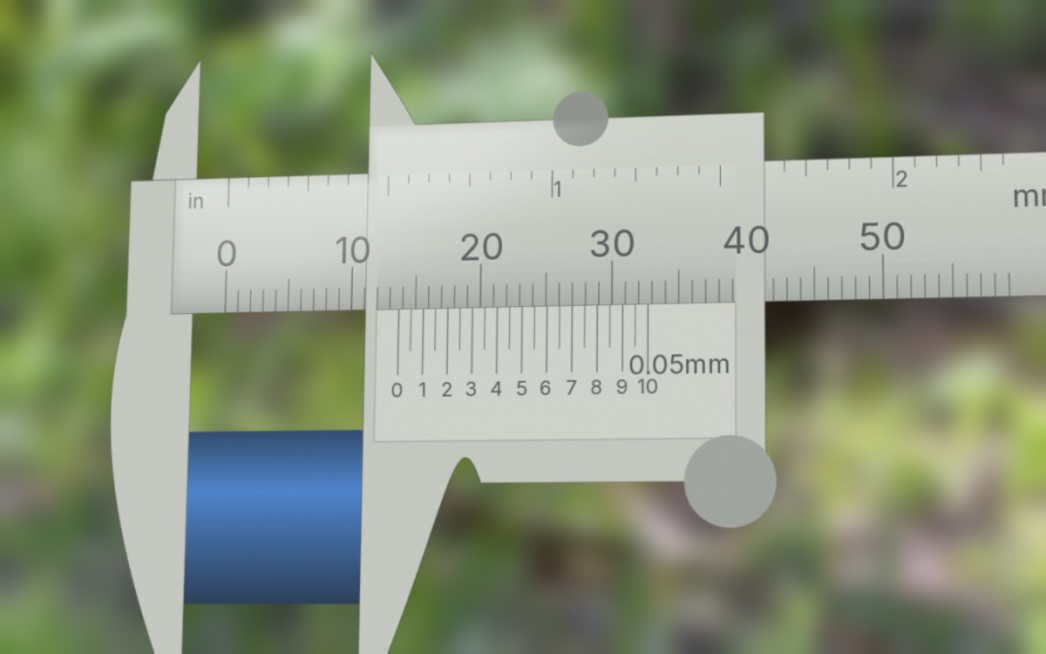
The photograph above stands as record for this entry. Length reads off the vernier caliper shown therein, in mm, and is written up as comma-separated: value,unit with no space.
13.7,mm
